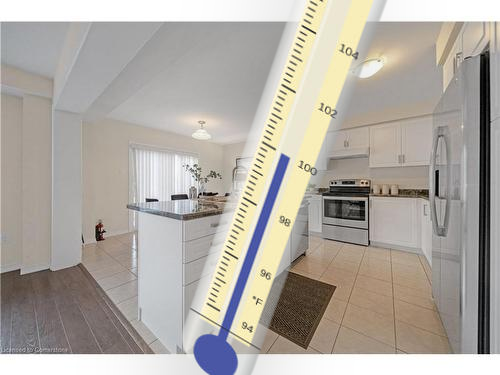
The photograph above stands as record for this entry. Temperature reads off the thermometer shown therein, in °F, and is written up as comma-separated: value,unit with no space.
100,°F
